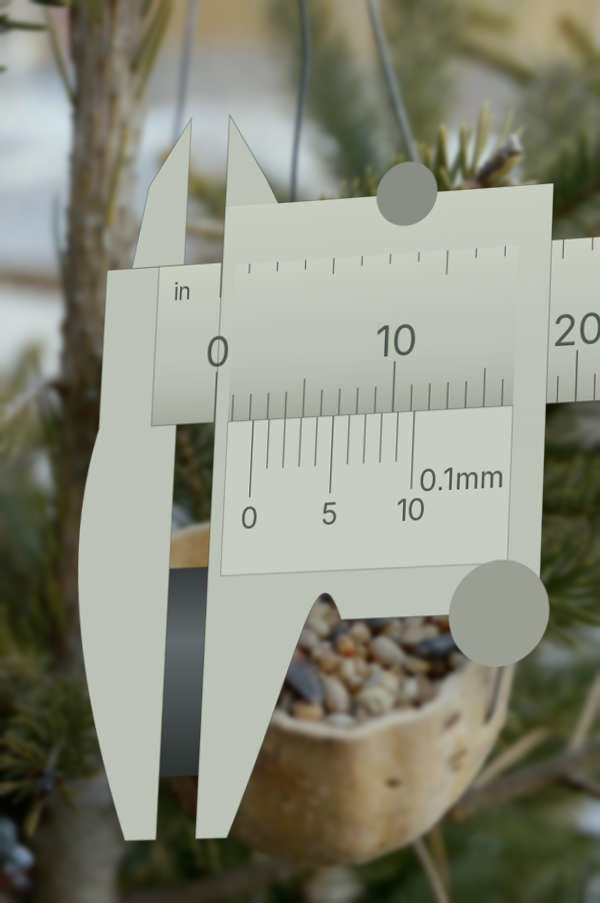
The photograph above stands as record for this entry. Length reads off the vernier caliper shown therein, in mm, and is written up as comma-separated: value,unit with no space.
2.2,mm
